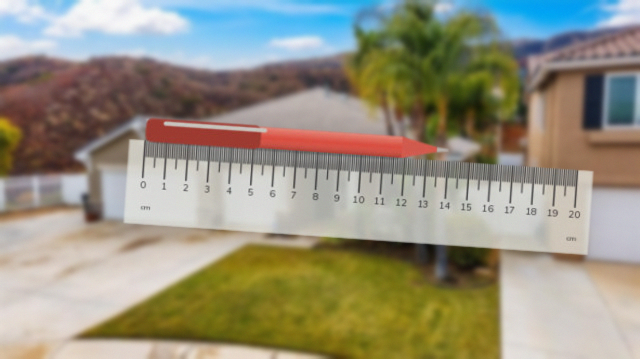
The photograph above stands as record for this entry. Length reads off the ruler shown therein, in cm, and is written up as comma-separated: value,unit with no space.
14,cm
